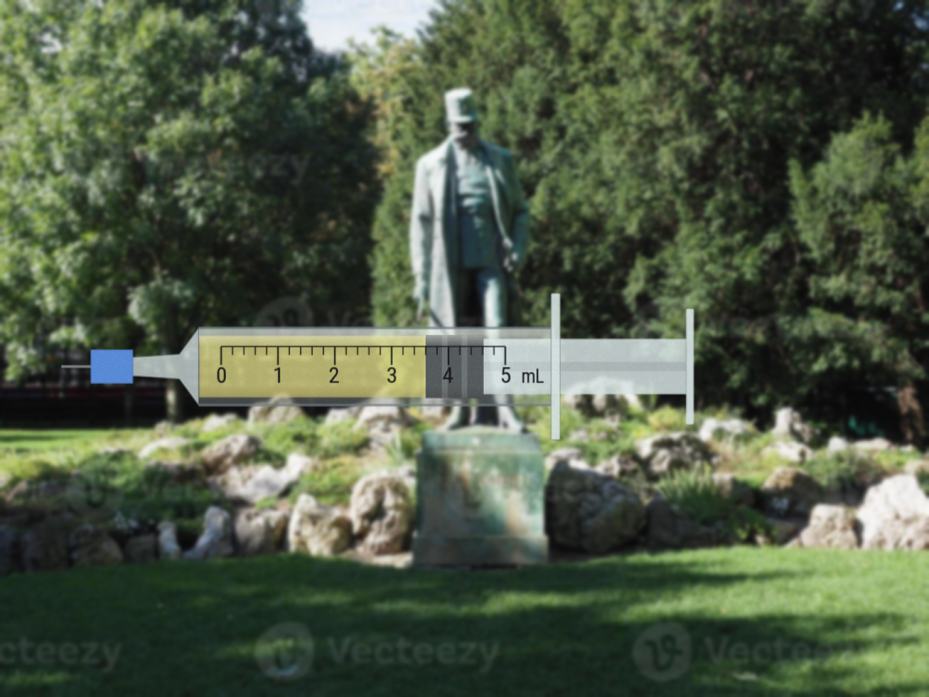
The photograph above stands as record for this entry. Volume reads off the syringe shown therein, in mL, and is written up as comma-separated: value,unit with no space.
3.6,mL
